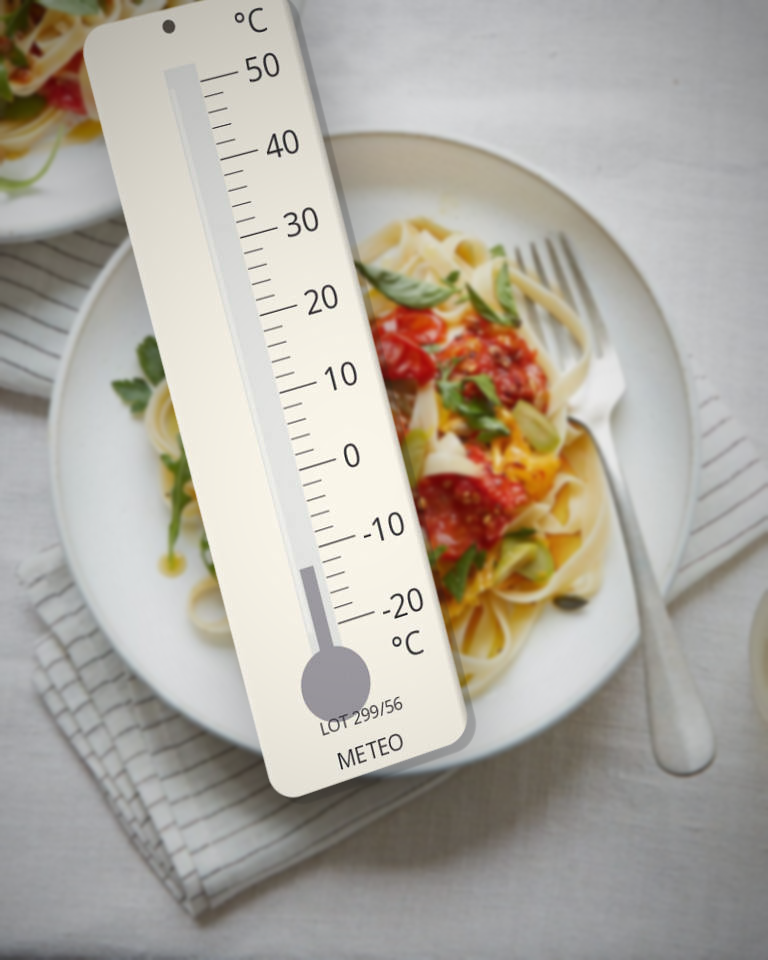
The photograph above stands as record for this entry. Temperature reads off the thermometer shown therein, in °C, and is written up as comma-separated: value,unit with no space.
-12,°C
